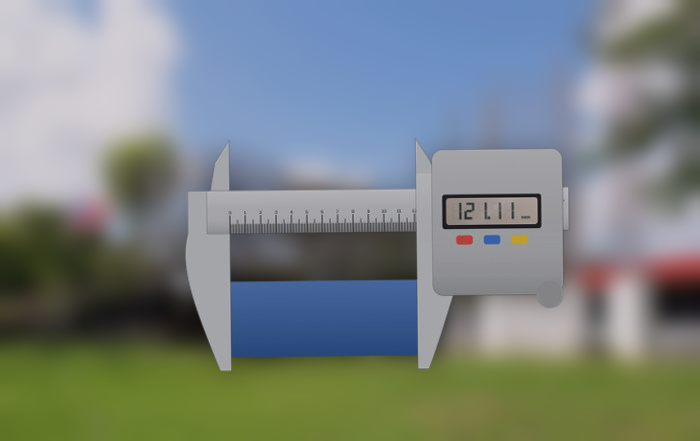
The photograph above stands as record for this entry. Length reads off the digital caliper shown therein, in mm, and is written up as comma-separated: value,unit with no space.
121.11,mm
